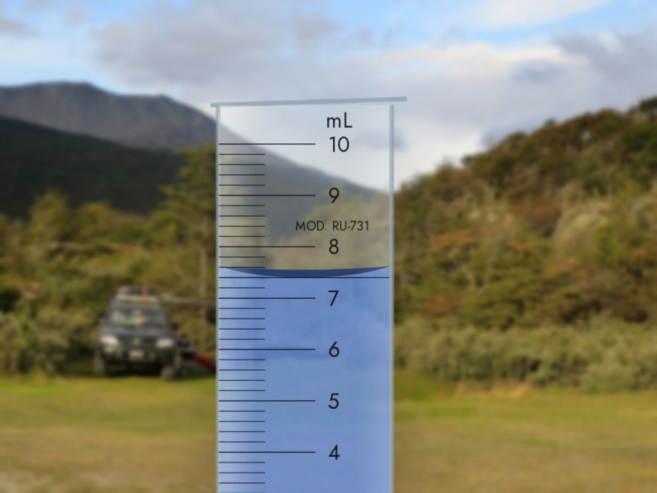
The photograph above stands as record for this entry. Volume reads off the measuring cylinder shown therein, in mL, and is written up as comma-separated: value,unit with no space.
7.4,mL
